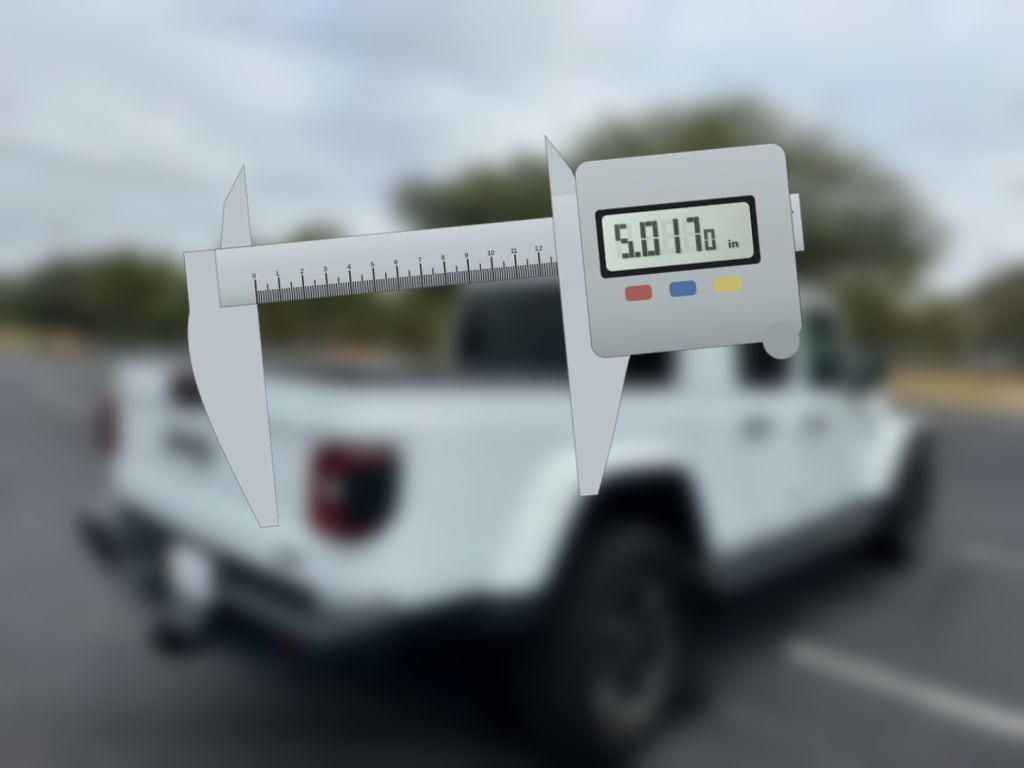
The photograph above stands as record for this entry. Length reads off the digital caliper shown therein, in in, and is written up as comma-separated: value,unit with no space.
5.0170,in
